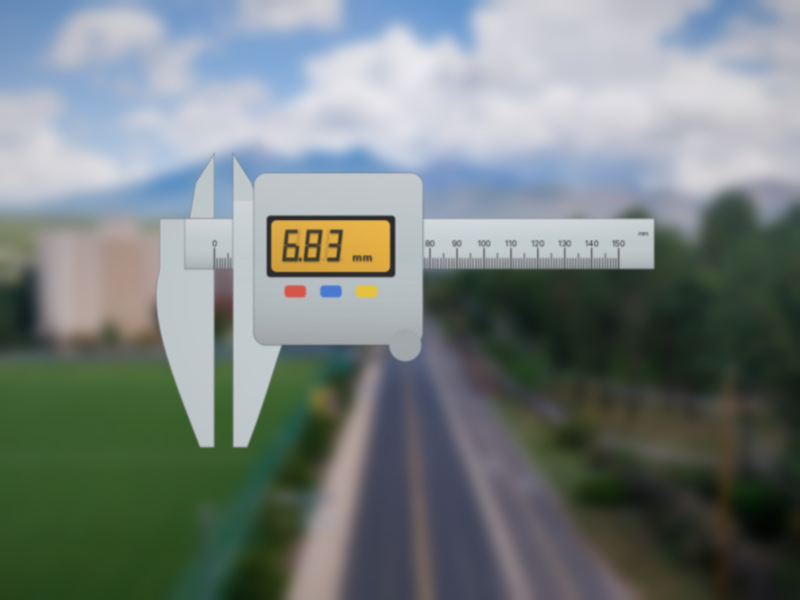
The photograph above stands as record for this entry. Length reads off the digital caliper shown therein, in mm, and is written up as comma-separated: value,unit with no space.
6.83,mm
